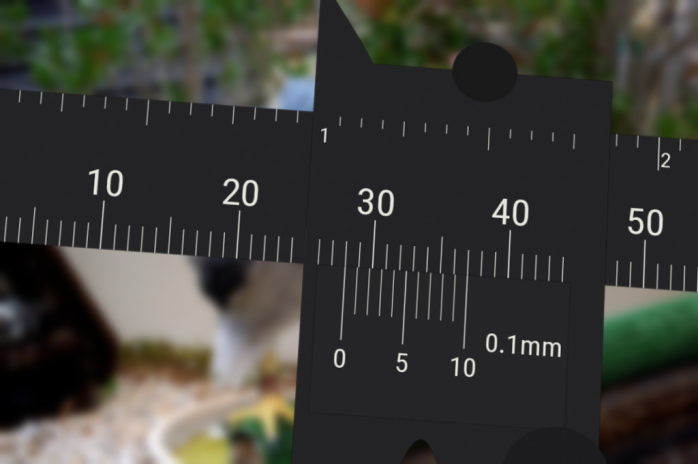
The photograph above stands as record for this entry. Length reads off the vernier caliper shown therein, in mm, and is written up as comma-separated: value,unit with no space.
28.0,mm
